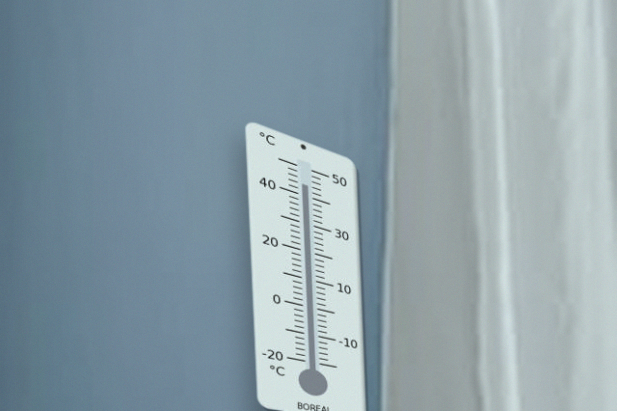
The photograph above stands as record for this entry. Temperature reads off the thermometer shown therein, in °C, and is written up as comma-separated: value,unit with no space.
44,°C
